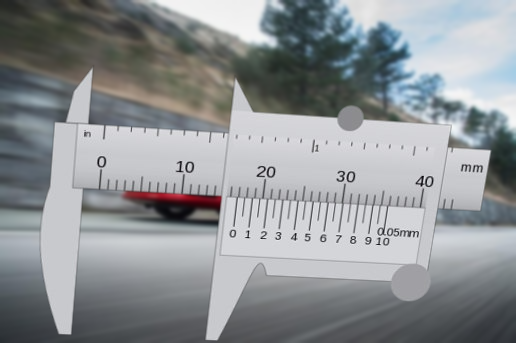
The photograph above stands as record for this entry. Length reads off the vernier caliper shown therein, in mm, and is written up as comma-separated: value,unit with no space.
16.8,mm
